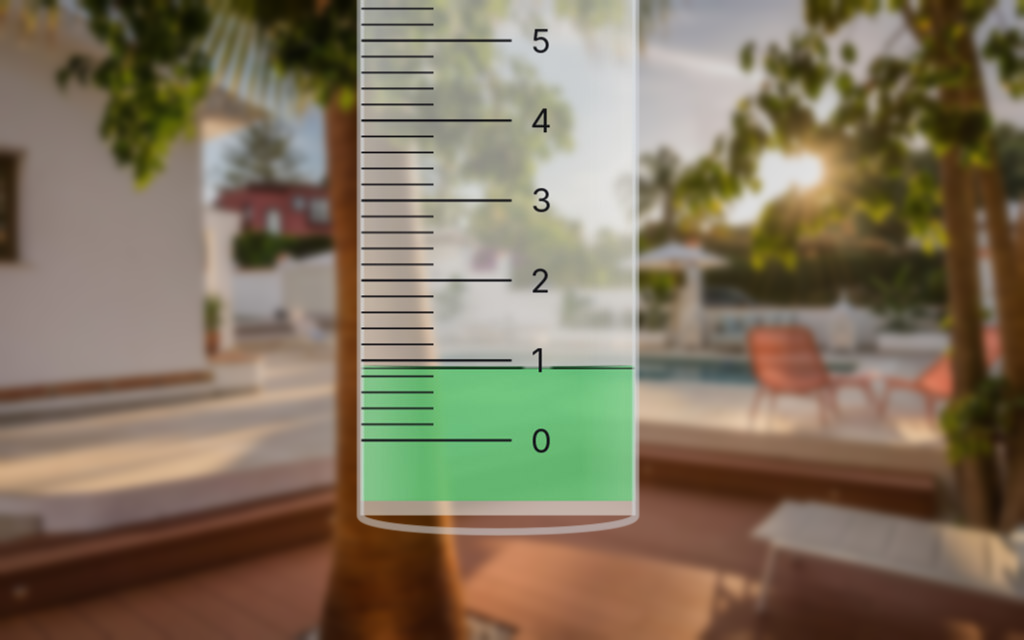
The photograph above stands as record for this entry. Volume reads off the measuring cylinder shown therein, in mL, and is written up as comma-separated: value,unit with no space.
0.9,mL
